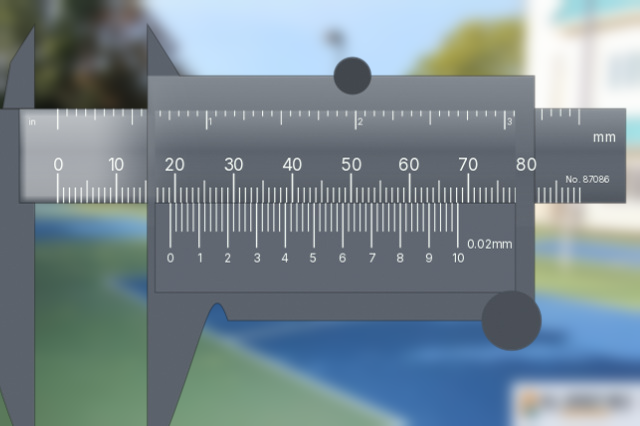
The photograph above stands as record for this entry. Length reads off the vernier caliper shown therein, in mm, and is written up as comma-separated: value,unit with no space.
19.2,mm
